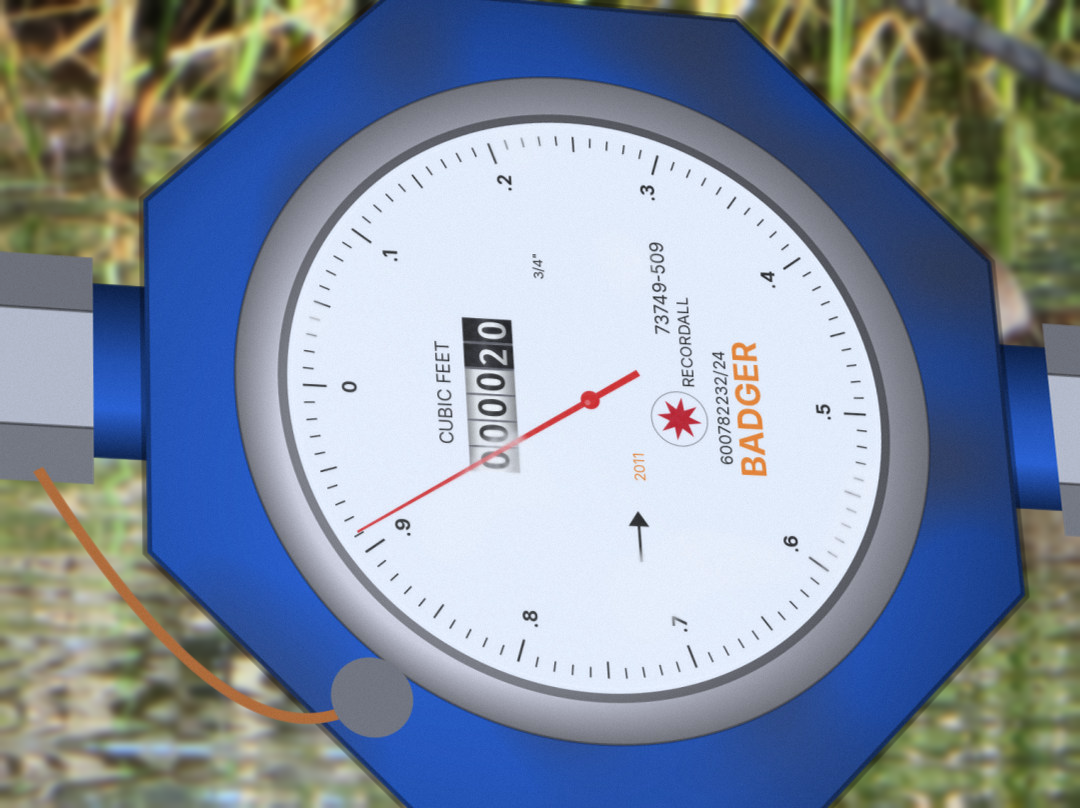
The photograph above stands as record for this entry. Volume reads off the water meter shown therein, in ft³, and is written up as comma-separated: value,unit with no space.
19.91,ft³
